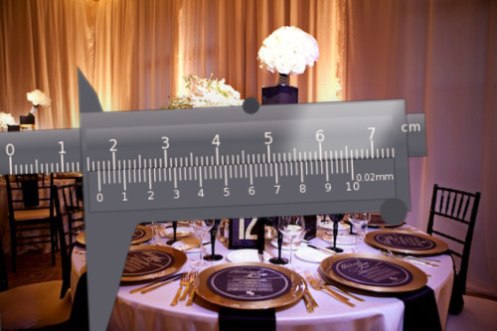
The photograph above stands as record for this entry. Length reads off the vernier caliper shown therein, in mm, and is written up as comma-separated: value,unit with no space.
17.0,mm
